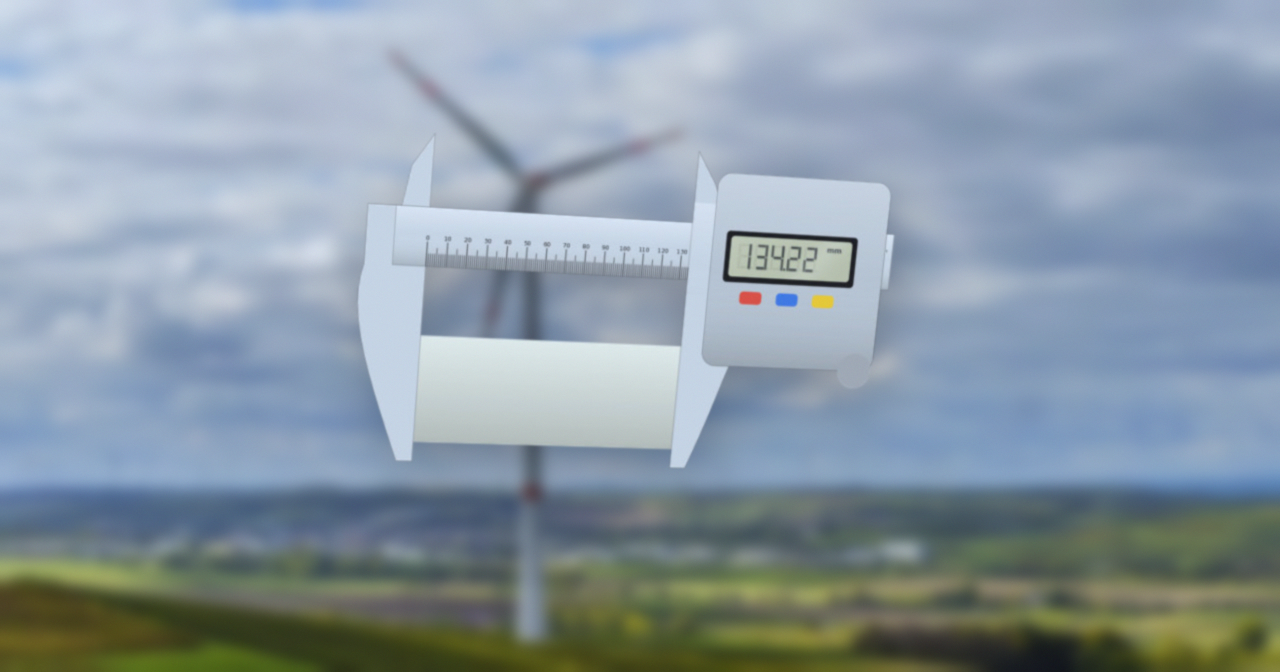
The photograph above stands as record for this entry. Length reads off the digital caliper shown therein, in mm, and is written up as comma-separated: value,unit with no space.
134.22,mm
